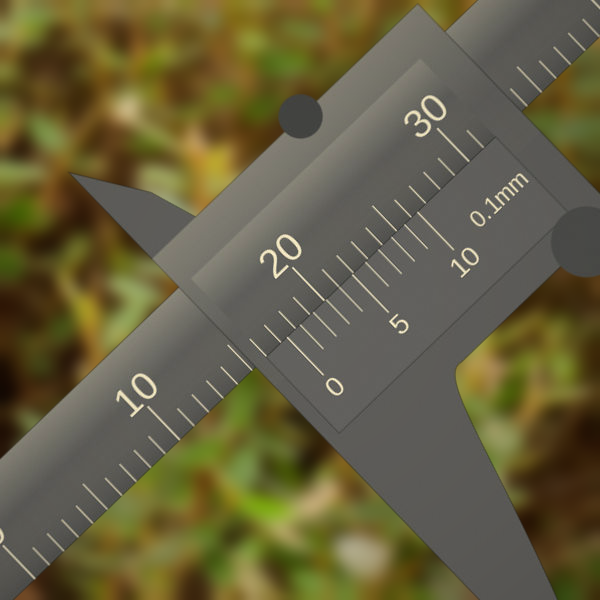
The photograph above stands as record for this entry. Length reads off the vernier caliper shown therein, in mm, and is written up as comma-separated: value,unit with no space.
17.4,mm
